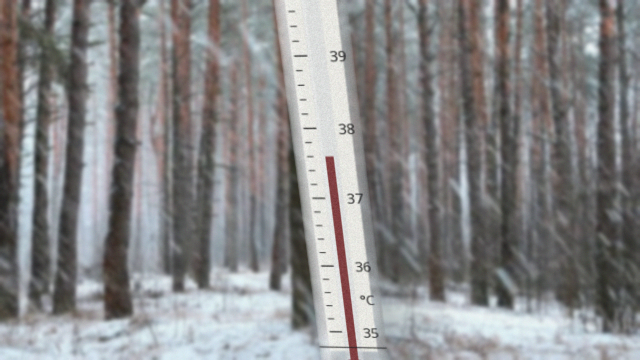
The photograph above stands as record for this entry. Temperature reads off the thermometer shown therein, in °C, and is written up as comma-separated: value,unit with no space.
37.6,°C
